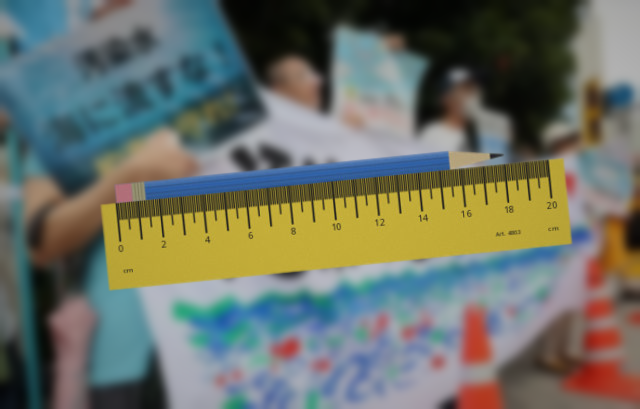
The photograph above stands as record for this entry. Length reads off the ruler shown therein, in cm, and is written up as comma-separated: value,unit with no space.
18,cm
